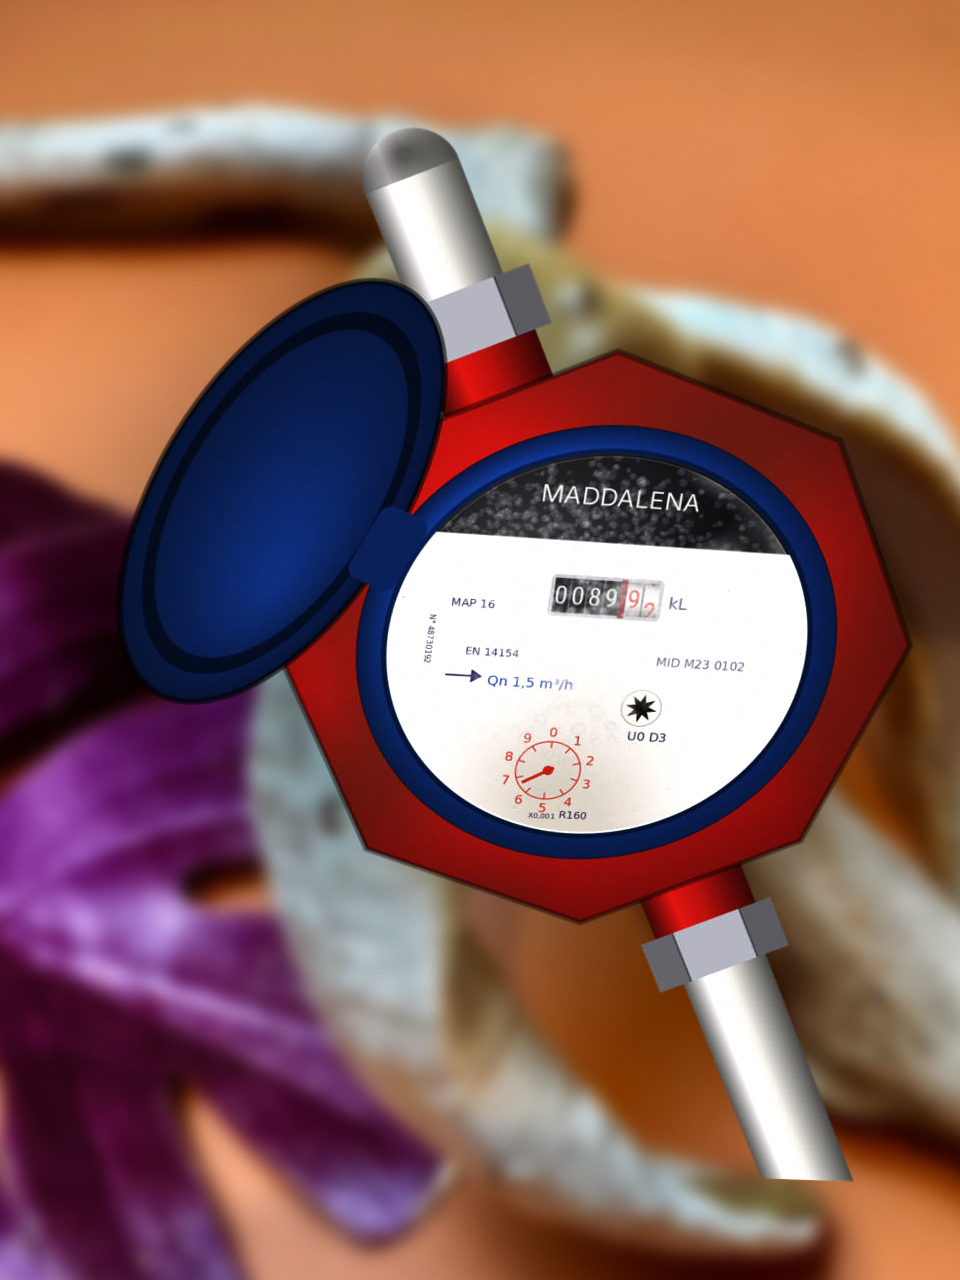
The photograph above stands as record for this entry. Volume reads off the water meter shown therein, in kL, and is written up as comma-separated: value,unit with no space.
89.916,kL
